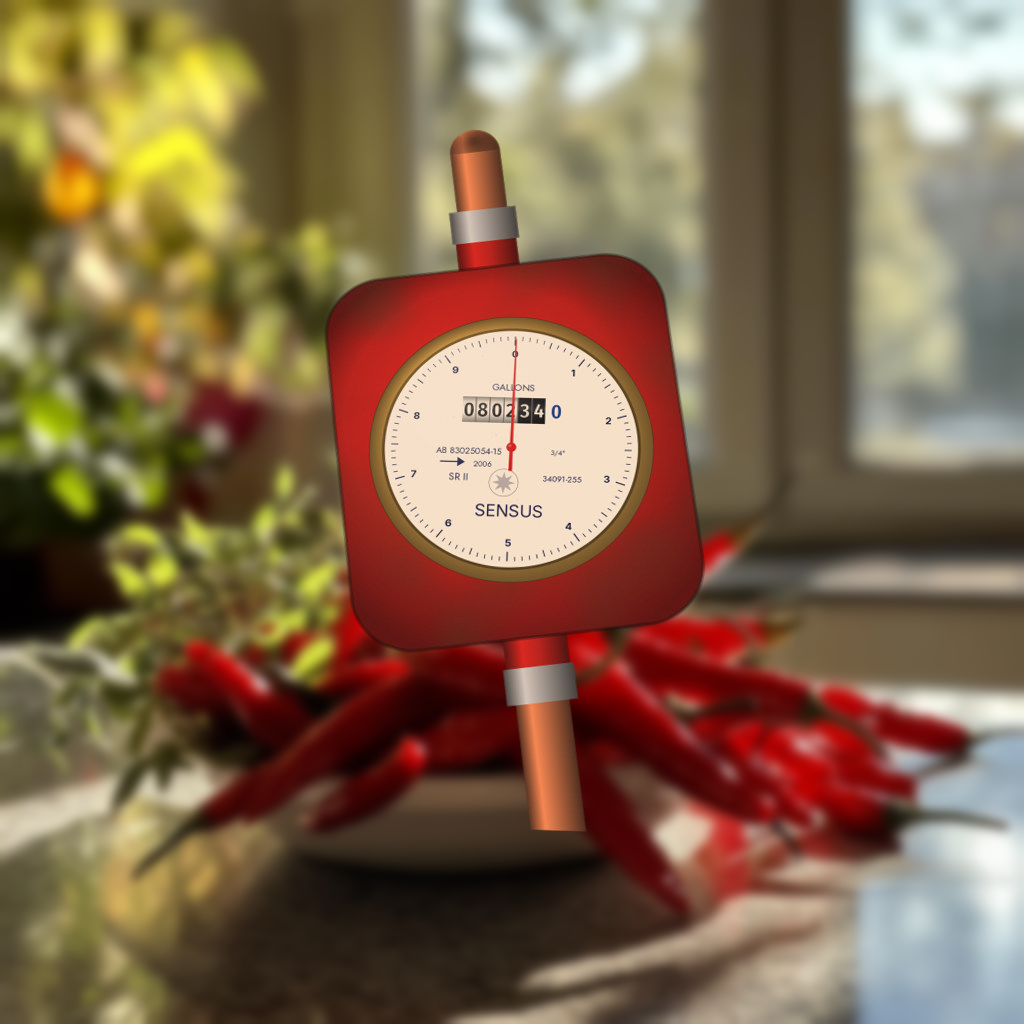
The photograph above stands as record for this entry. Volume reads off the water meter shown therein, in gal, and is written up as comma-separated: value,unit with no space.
802340.0,gal
